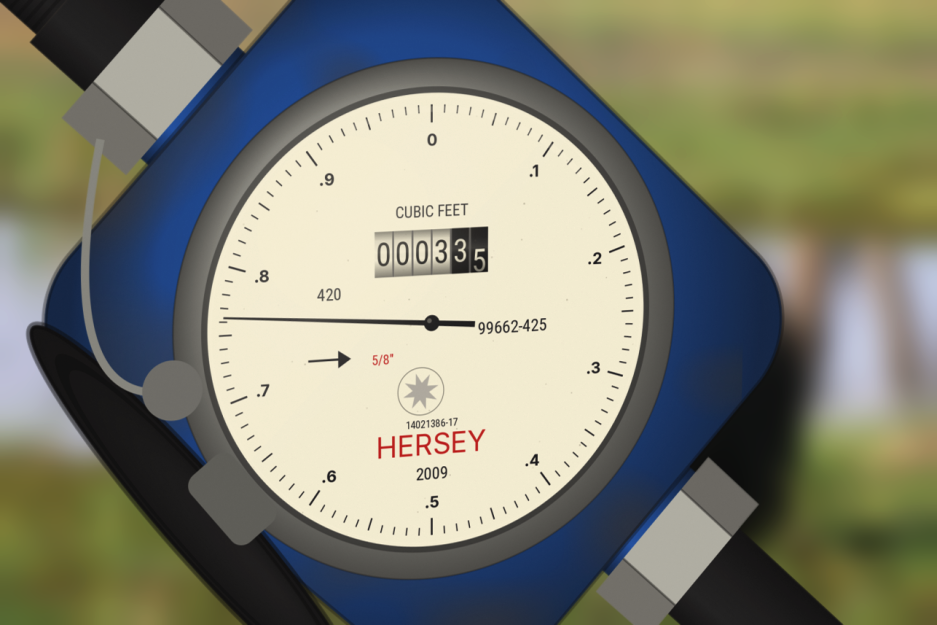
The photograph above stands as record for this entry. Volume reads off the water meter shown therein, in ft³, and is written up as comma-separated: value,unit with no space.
334.76,ft³
